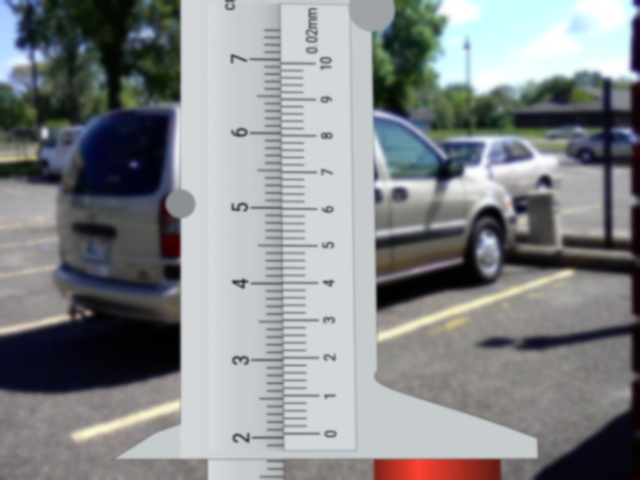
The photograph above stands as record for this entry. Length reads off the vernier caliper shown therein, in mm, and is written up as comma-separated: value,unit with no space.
20.5,mm
